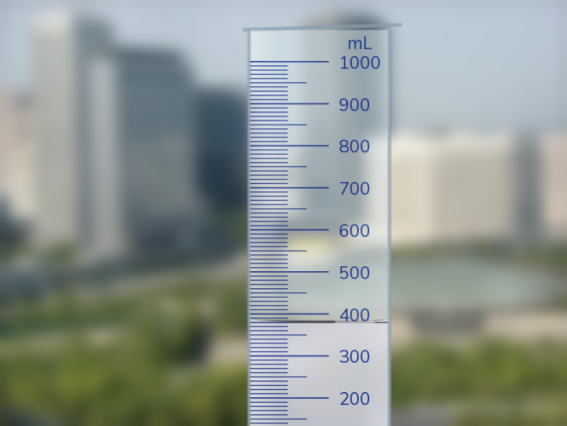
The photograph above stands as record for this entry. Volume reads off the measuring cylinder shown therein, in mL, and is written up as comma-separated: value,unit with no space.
380,mL
